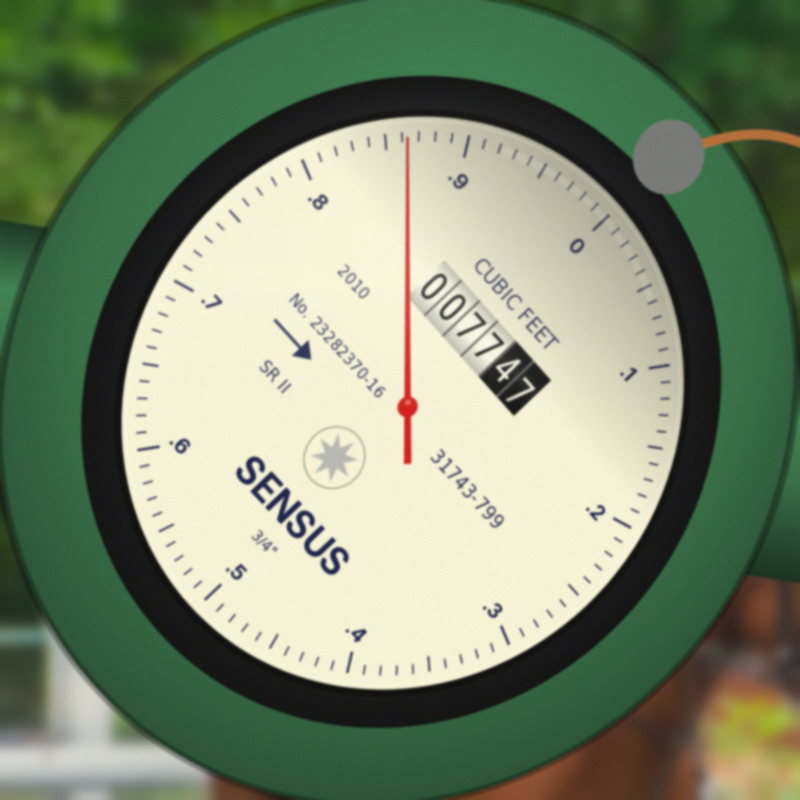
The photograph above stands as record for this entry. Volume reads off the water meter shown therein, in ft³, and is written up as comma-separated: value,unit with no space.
7746.86,ft³
